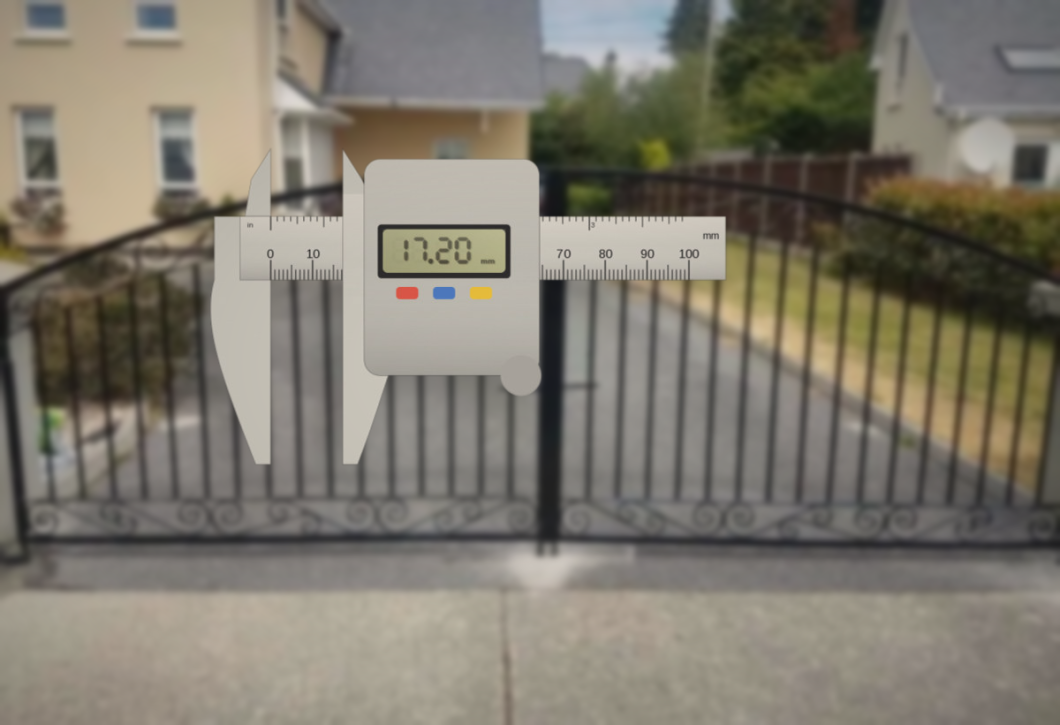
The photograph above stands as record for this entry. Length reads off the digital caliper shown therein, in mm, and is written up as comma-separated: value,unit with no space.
17.20,mm
